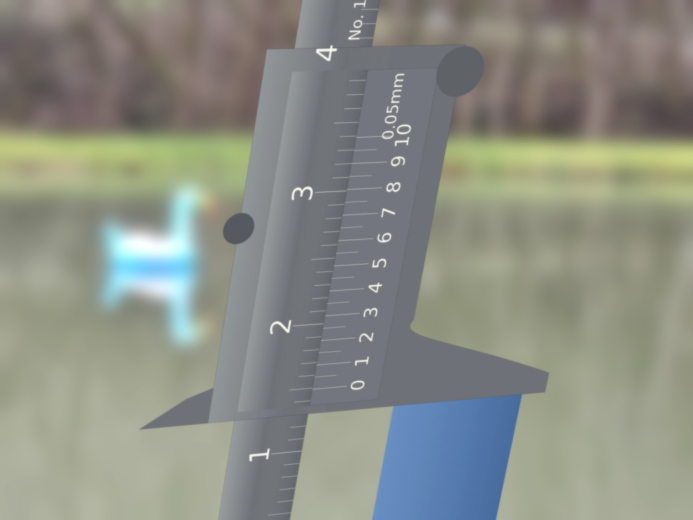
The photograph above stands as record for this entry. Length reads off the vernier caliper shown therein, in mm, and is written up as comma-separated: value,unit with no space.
14.9,mm
